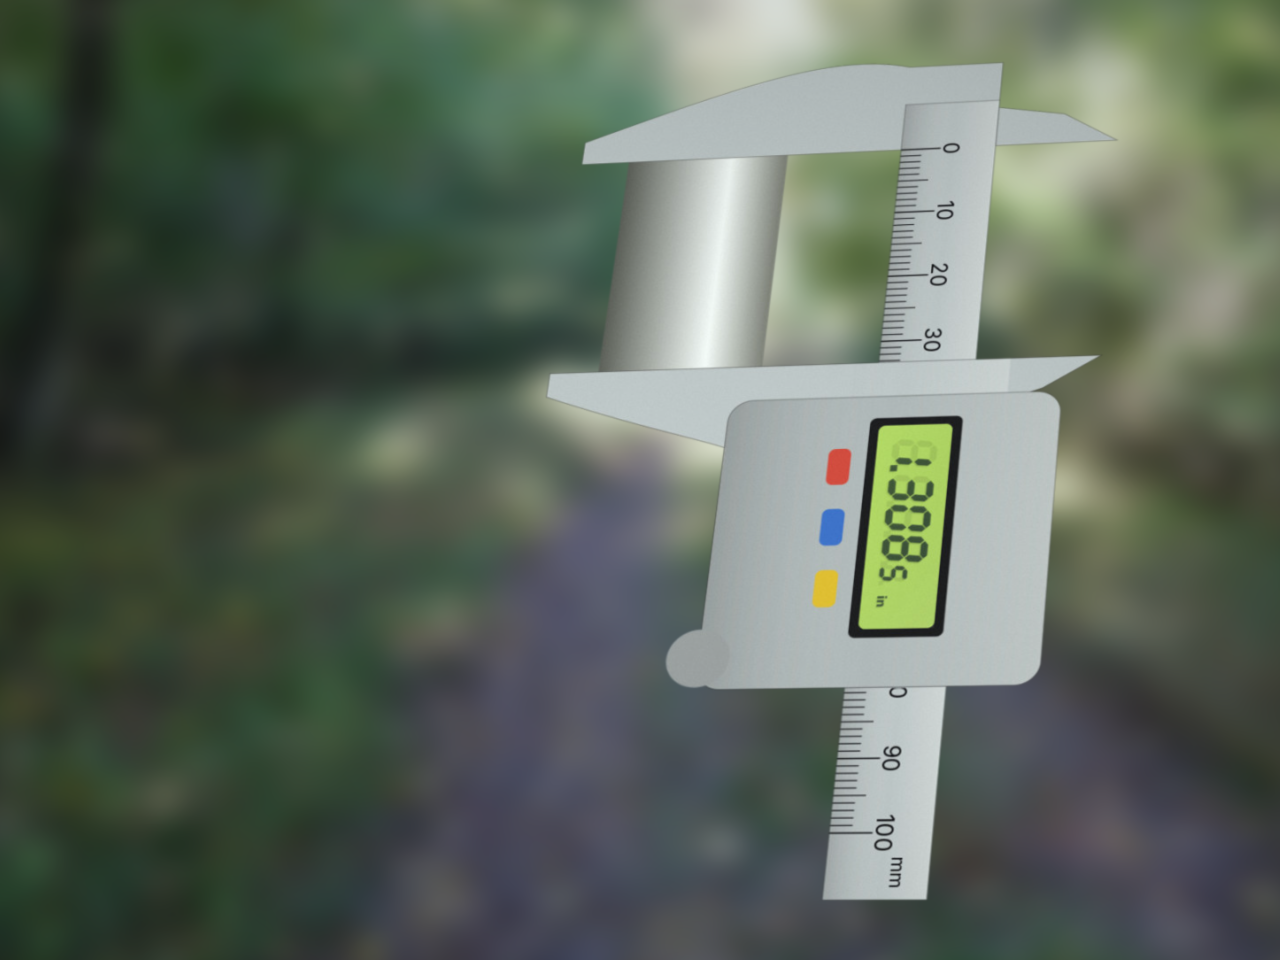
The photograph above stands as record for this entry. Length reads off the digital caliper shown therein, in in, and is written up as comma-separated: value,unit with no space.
1.3085,in
